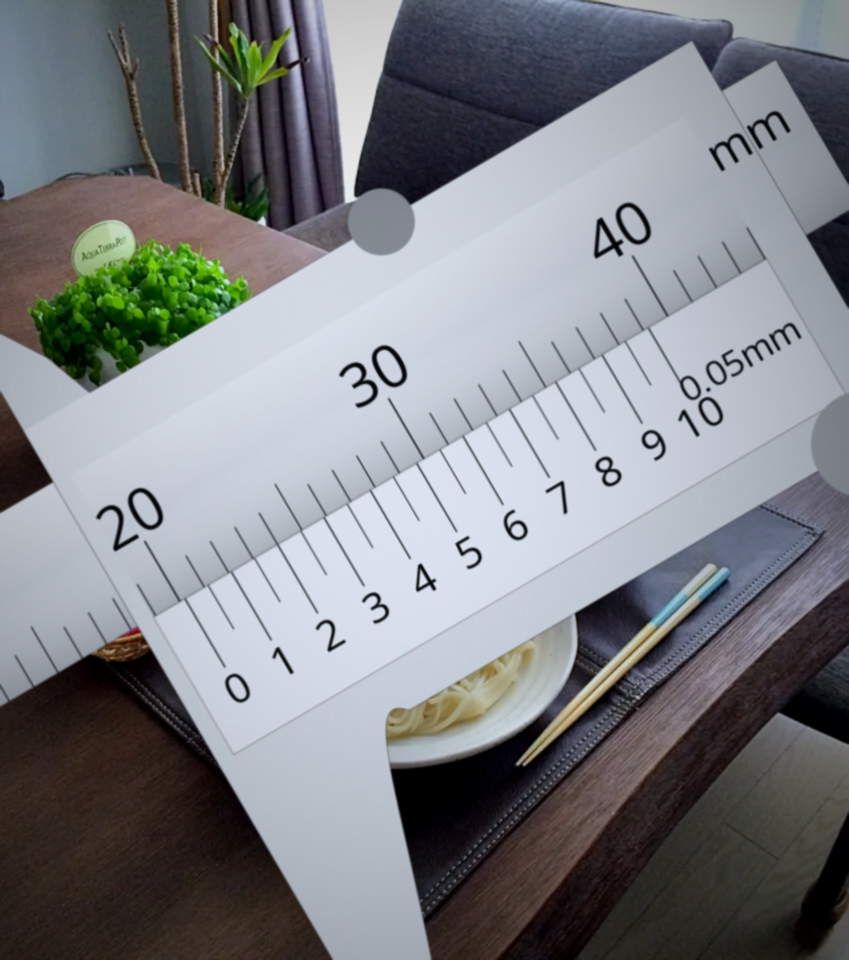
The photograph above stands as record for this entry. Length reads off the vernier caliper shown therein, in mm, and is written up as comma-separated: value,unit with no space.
20.20,mm
